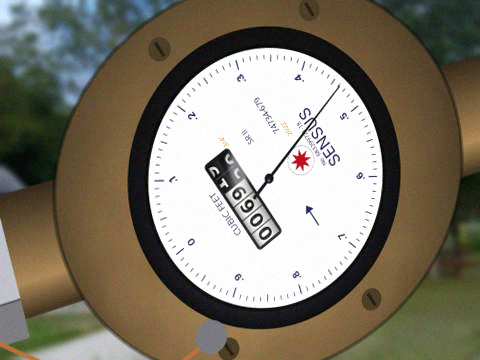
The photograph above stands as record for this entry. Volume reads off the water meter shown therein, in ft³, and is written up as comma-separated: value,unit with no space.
6919.46,ft³
